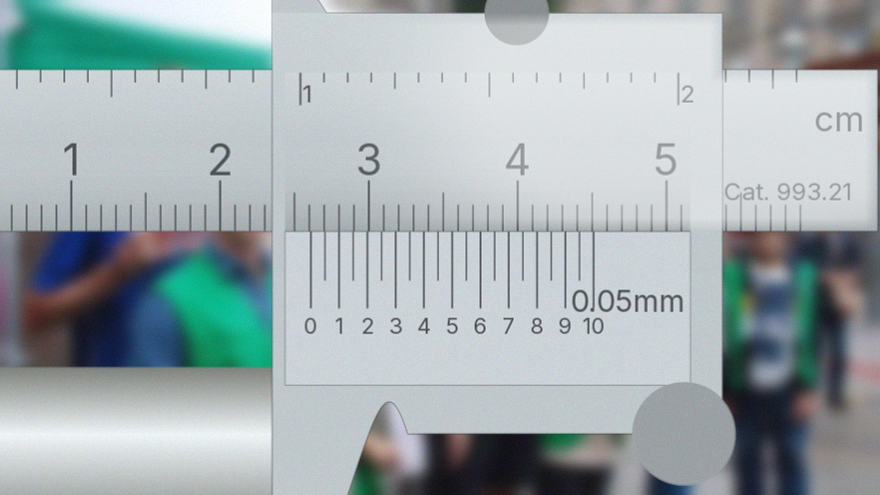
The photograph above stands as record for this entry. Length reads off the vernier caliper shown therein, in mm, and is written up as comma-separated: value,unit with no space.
26.1,mm
